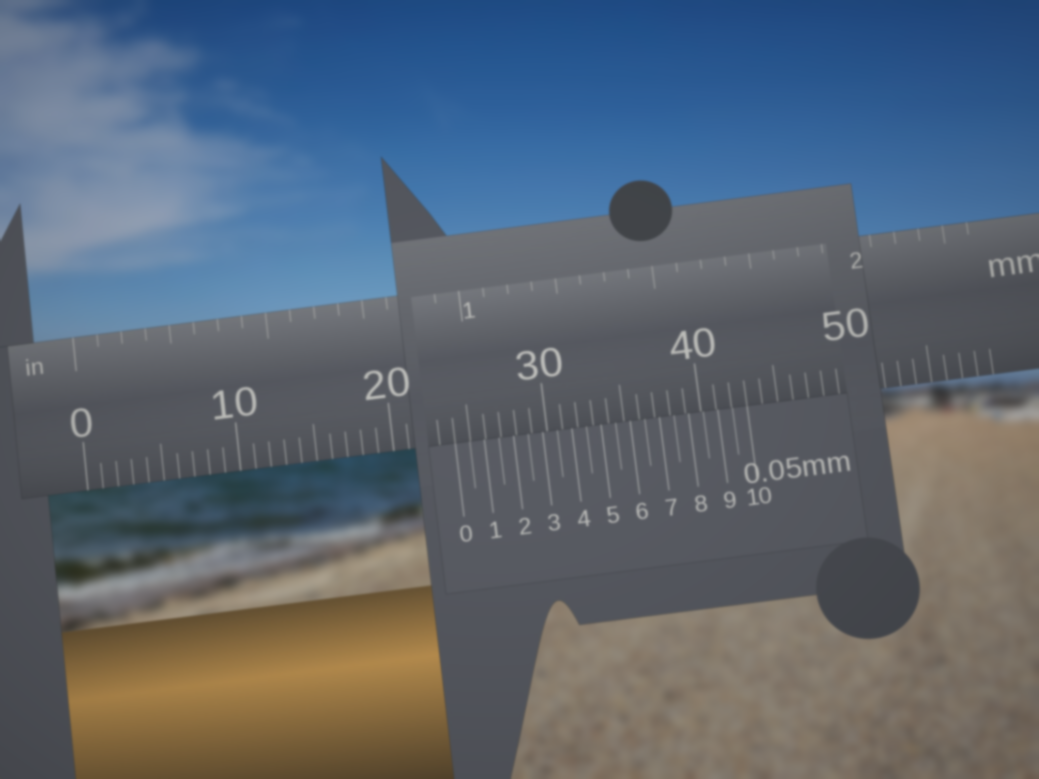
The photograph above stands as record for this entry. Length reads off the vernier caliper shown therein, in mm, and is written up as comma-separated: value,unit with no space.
24.0,mm
